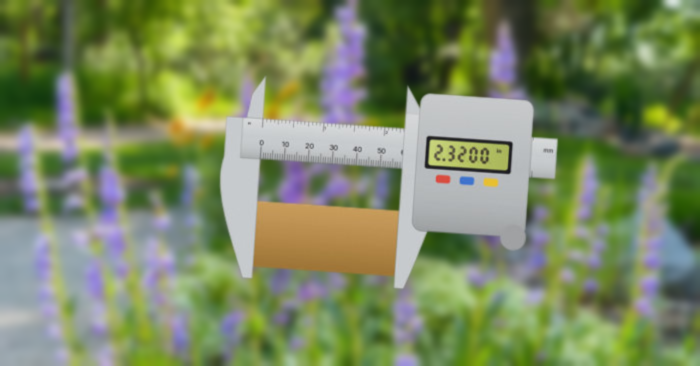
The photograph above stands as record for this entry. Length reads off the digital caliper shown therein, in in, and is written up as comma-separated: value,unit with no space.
2.3200,in
